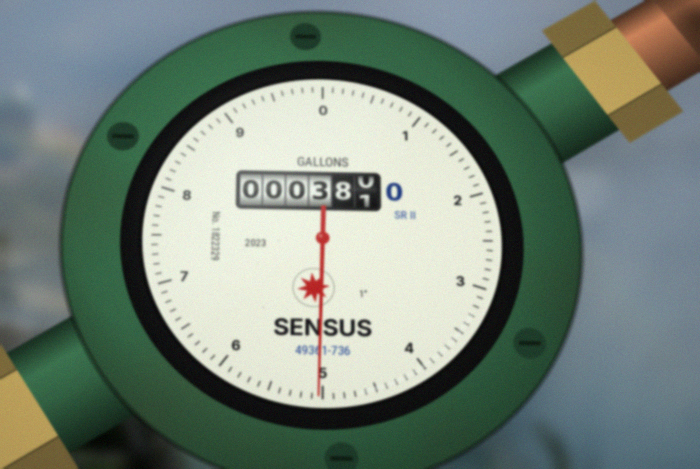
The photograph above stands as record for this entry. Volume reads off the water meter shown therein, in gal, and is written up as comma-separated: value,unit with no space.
3805.0,gal
